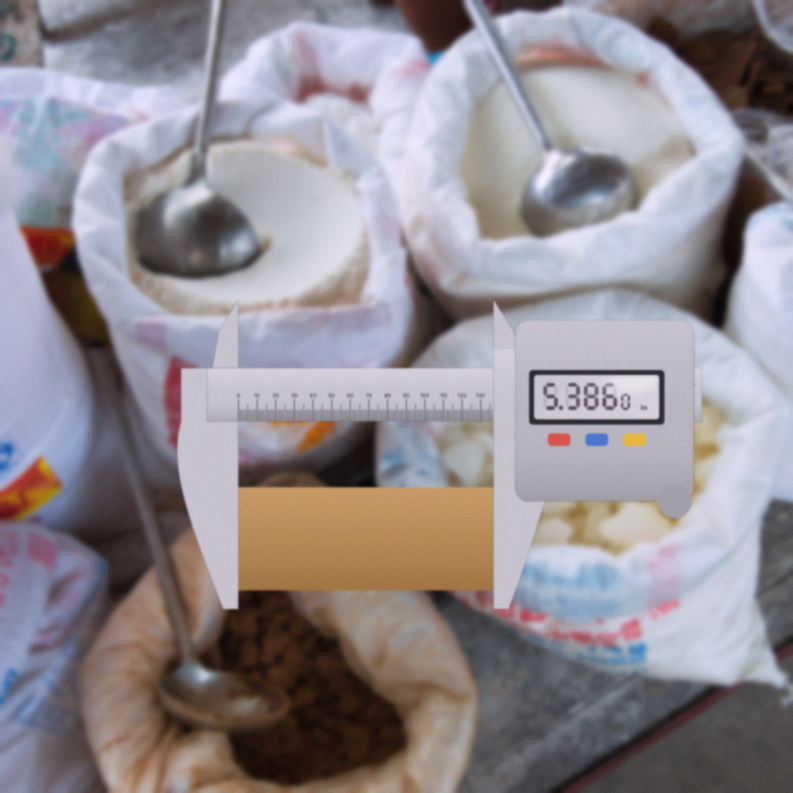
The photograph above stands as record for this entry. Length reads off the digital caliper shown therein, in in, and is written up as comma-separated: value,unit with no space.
5.3860,in
